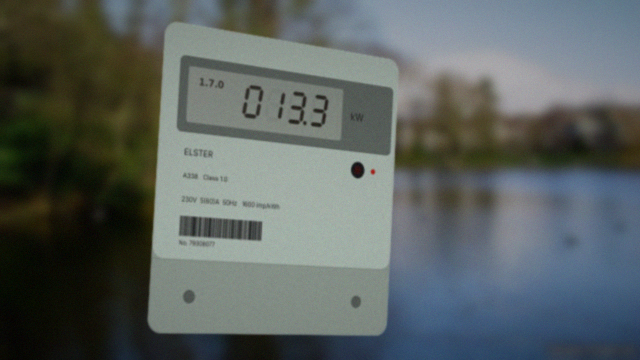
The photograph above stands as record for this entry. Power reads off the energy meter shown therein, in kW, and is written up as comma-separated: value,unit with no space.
13.3,kW
